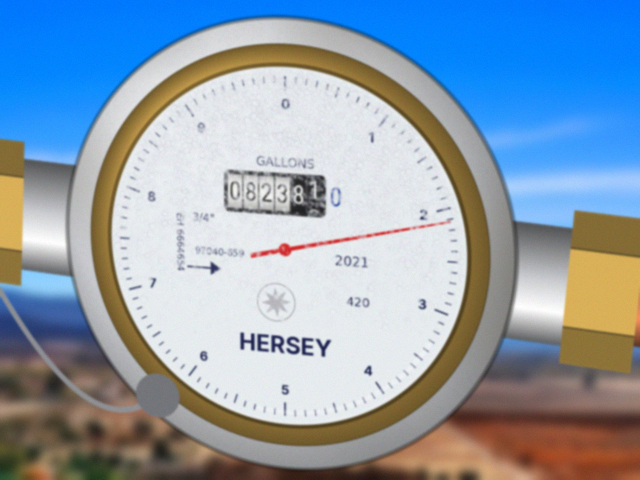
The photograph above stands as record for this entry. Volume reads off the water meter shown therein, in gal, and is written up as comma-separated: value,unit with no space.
823812.1,gal
